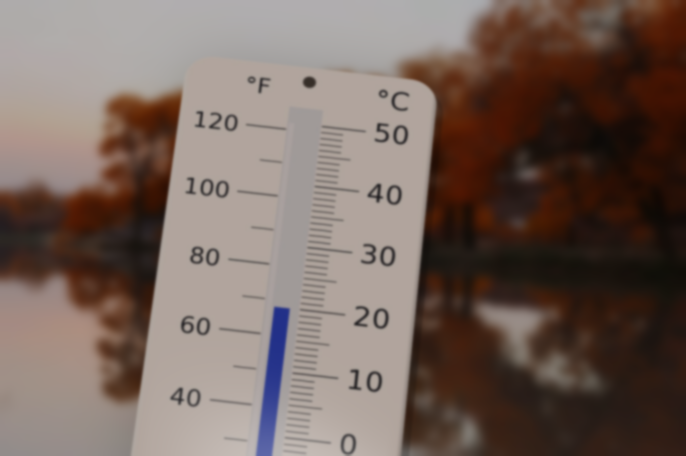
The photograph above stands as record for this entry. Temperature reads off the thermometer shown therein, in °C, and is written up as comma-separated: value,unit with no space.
20,°C
